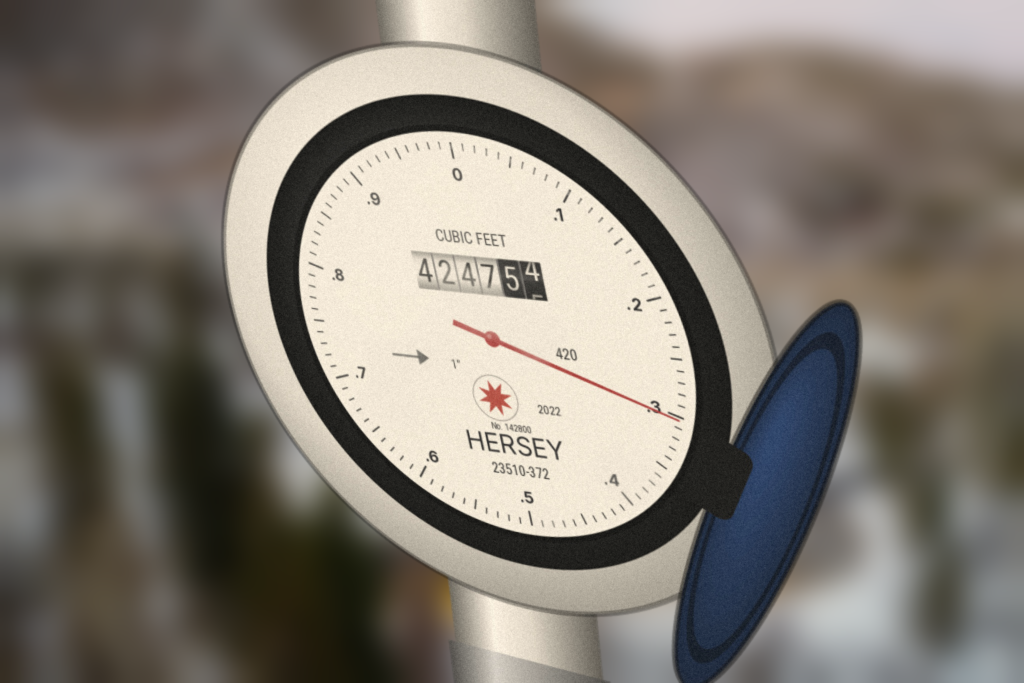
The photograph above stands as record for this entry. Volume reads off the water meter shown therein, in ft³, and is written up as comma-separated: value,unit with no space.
424754.30,ft³
